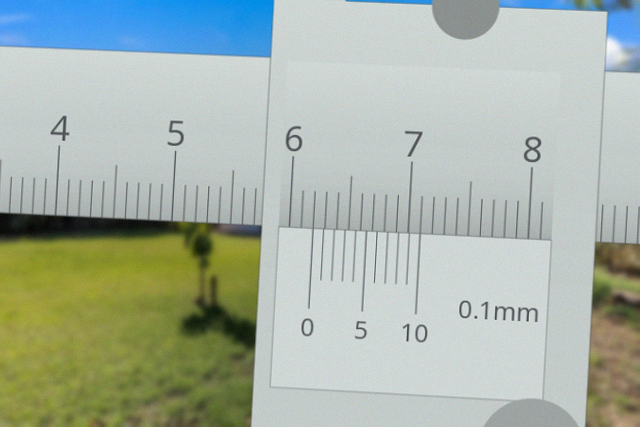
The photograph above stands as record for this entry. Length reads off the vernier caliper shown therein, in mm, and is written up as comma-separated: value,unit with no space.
62.0,mm
